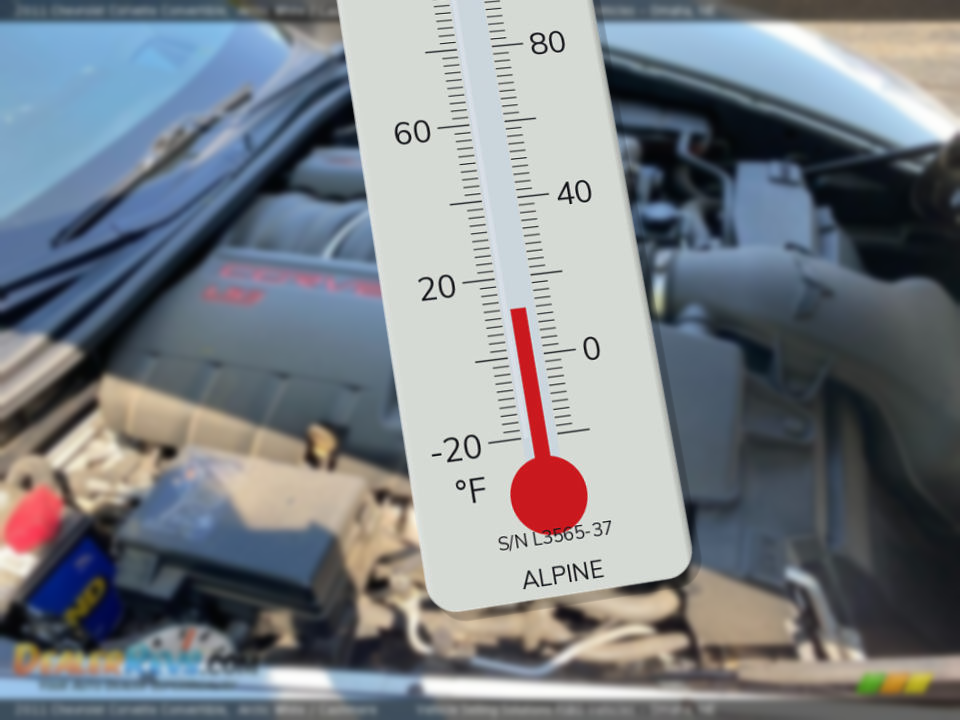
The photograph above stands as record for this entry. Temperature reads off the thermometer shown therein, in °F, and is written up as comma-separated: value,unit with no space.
12,°F
